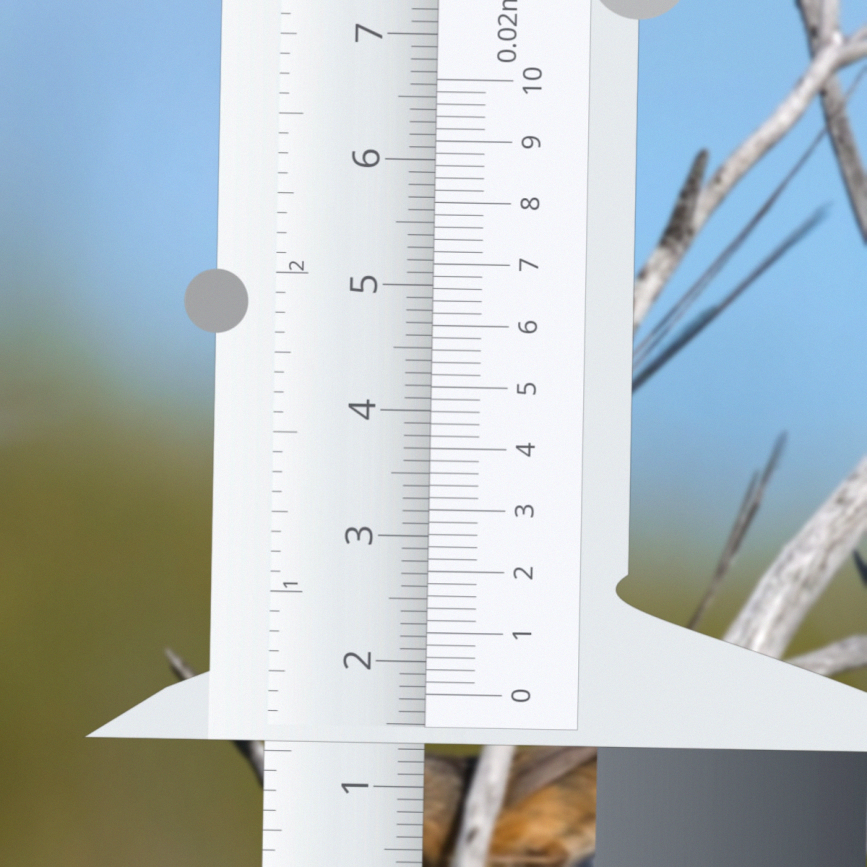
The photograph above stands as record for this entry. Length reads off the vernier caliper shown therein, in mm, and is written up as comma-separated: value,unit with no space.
17.4,mm
